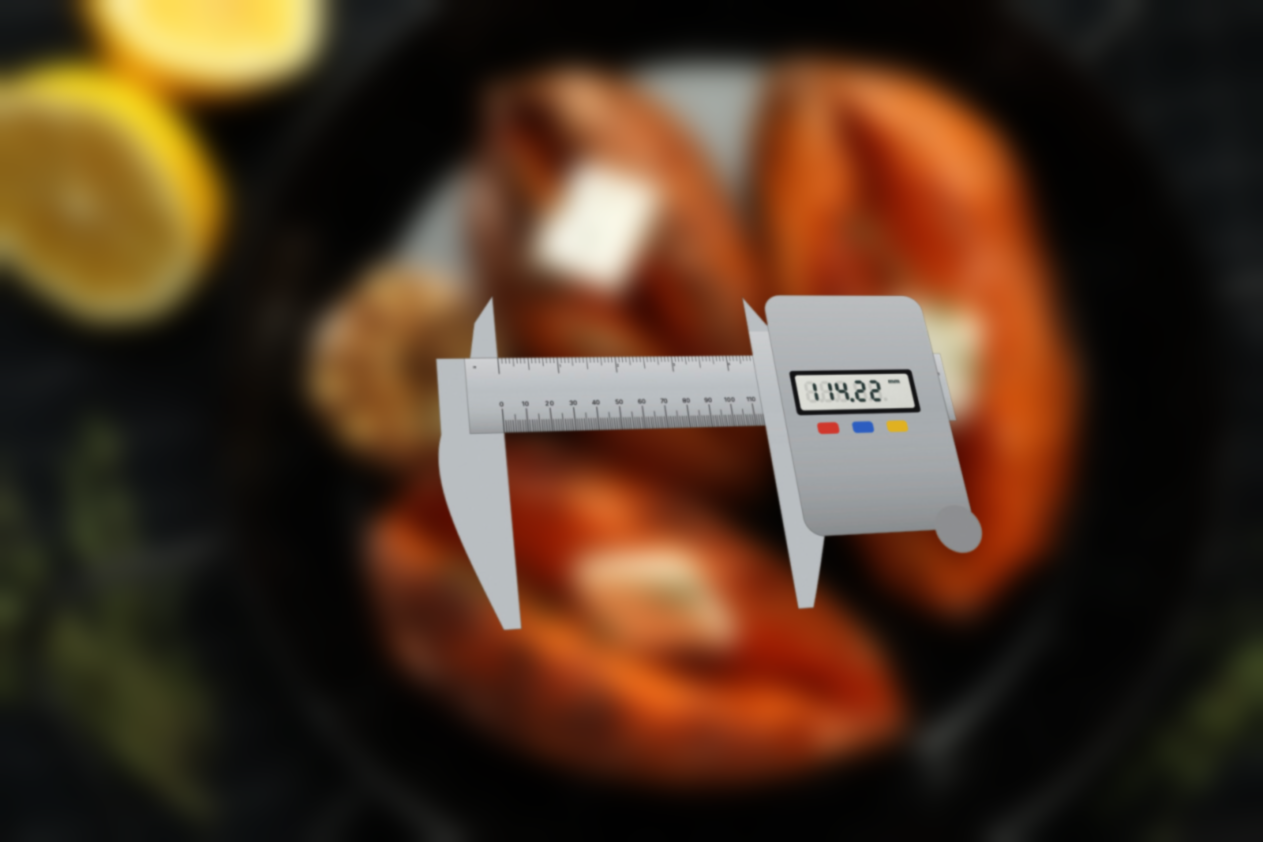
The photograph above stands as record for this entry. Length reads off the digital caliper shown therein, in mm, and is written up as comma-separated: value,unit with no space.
114.22,mm
